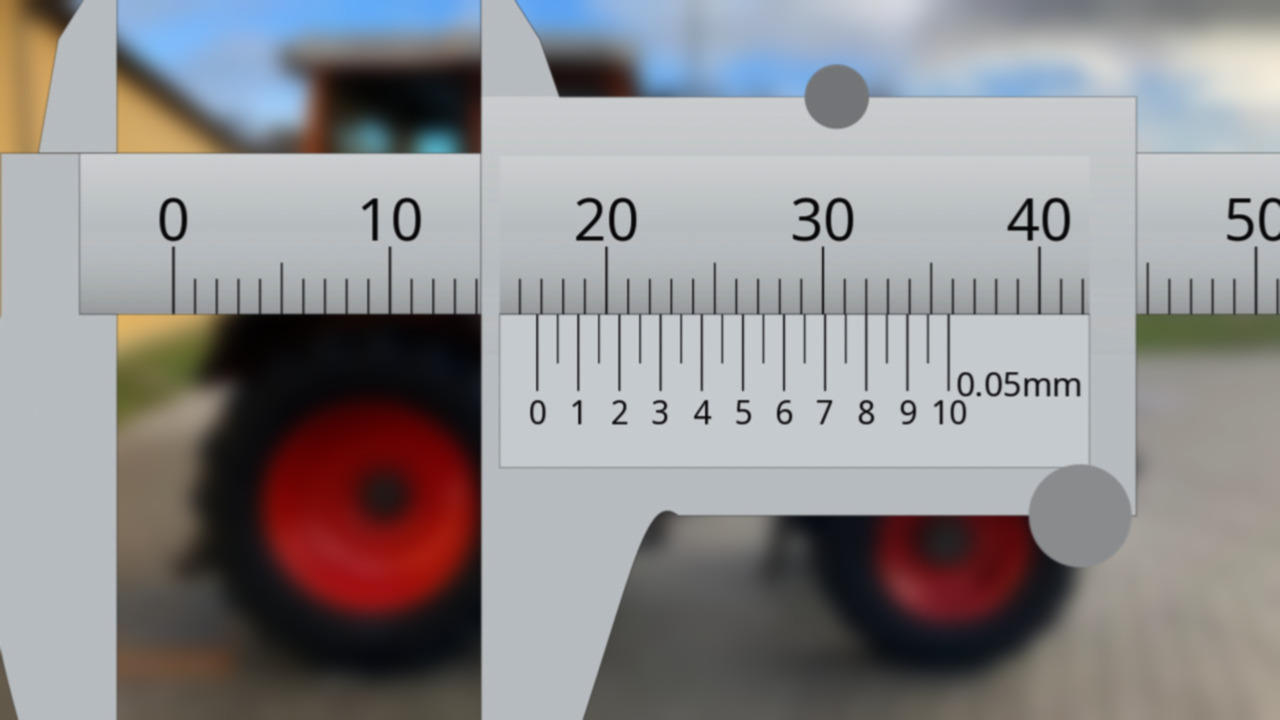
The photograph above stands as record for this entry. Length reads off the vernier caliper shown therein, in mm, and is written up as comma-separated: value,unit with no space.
16.8,mm
